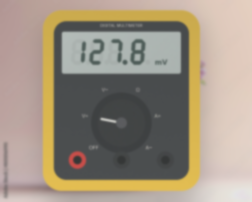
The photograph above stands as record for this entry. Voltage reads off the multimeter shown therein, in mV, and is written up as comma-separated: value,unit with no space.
127.8,mV
